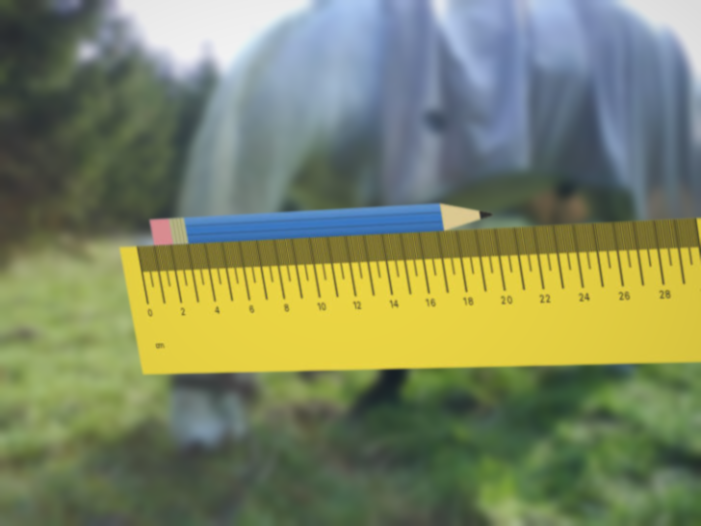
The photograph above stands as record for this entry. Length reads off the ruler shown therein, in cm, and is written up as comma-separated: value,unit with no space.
19,cm
